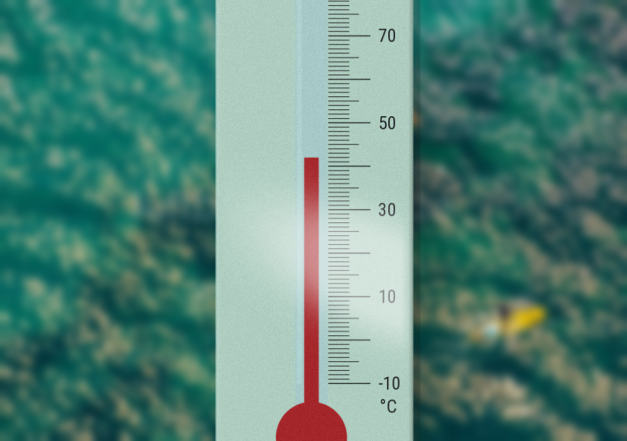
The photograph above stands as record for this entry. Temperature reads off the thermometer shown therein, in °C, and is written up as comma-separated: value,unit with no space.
42,°C
